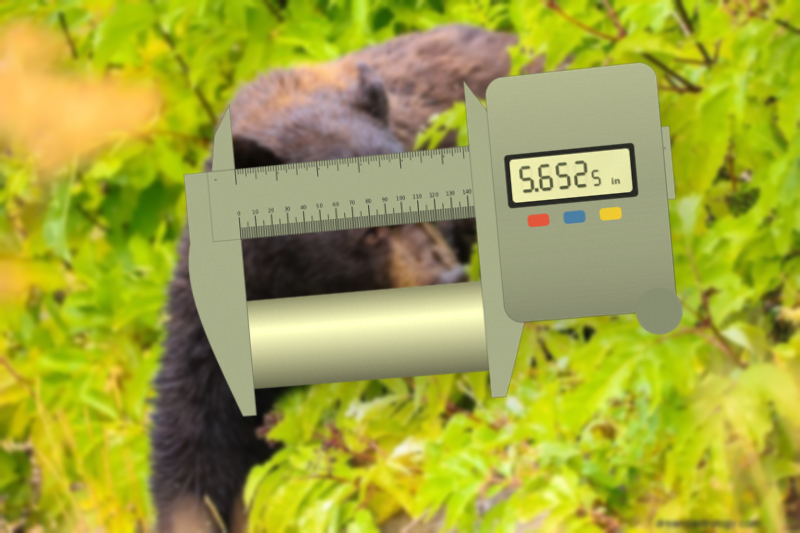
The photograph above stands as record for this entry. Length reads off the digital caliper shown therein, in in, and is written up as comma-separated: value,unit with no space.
5.6525,in
